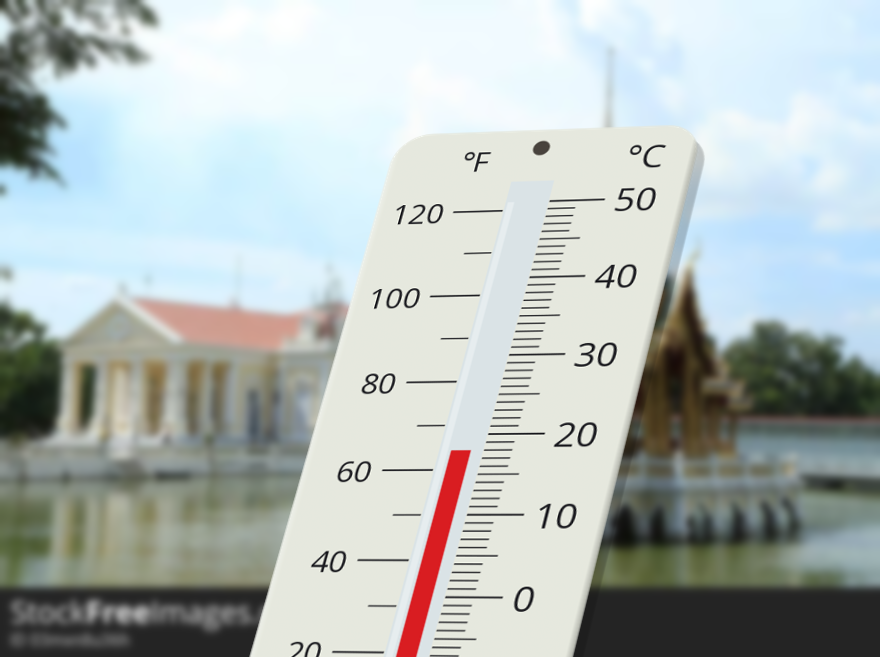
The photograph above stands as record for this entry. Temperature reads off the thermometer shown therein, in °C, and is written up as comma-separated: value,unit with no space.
18,°C
